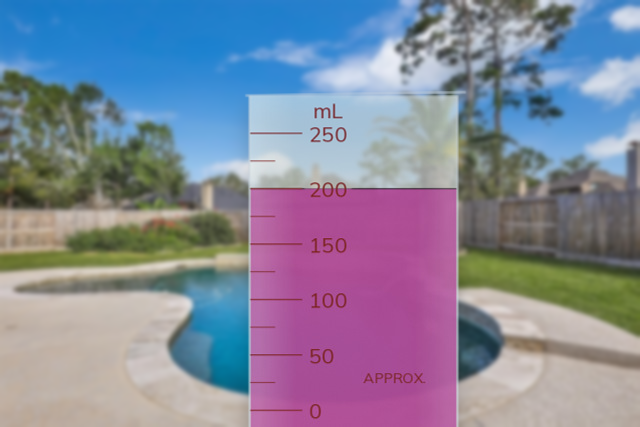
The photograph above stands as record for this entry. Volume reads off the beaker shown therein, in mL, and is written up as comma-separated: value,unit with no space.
200,mL
